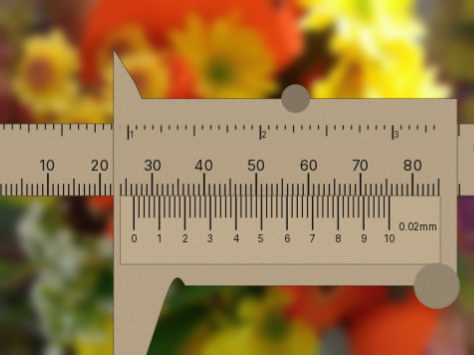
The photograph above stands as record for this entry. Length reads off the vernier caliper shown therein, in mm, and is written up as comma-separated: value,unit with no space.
26.5,mm
